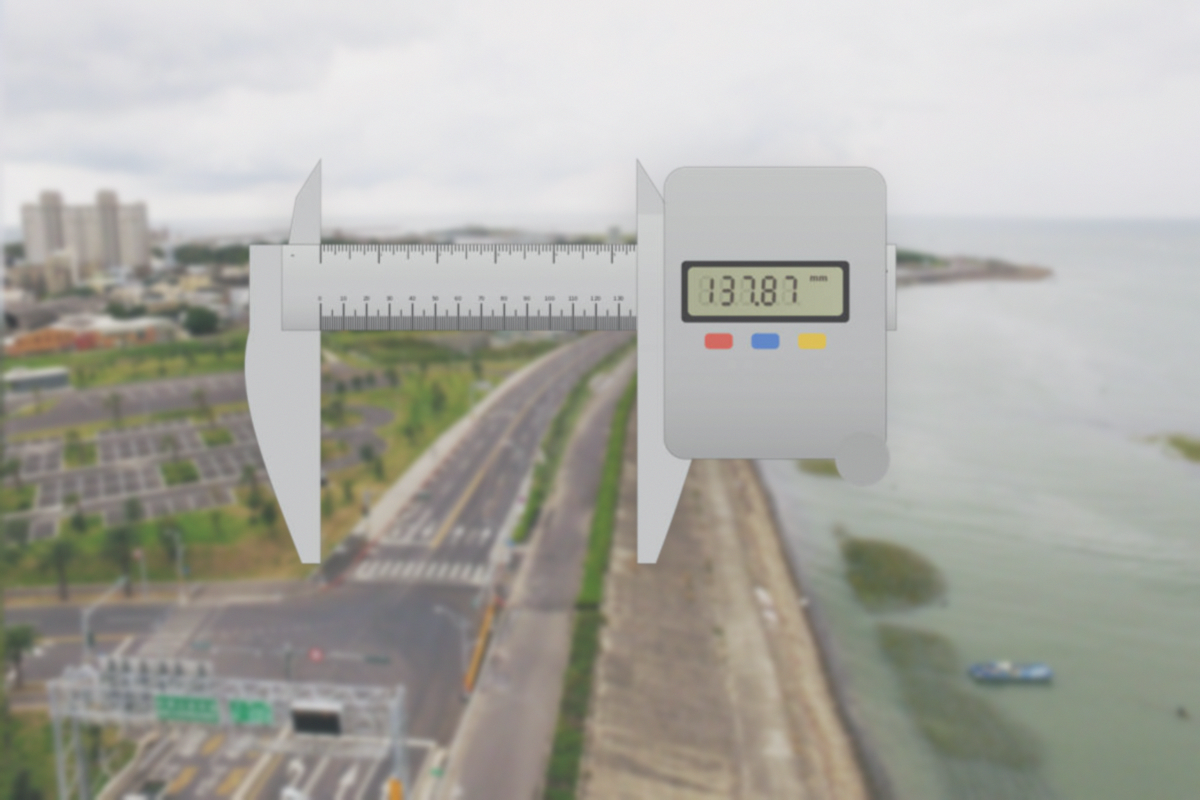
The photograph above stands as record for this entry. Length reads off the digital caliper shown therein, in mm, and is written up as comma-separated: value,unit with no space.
137.87,mm
